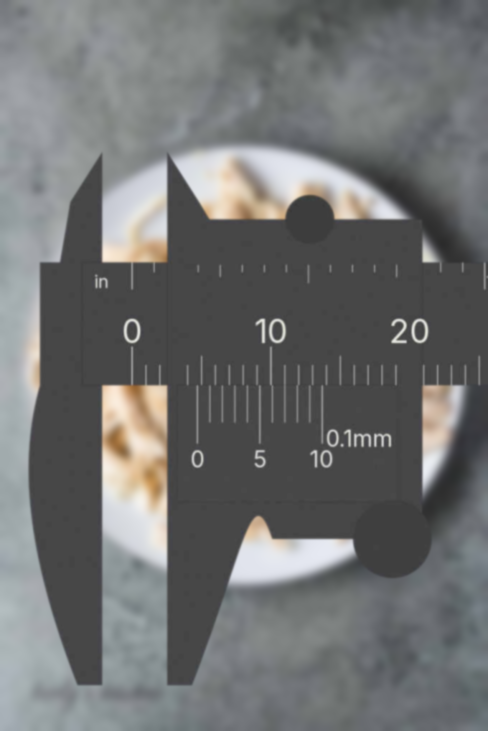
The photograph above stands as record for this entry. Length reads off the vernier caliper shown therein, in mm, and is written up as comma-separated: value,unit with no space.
4.7,mm
